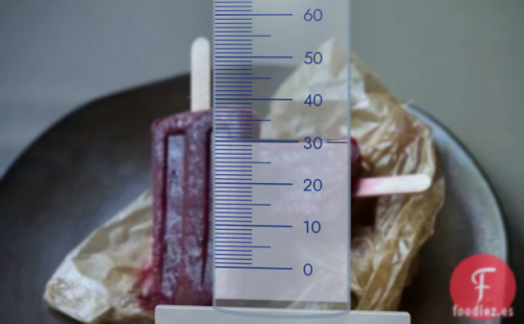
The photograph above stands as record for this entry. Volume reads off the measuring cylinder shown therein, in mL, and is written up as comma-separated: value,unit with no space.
30,mL
